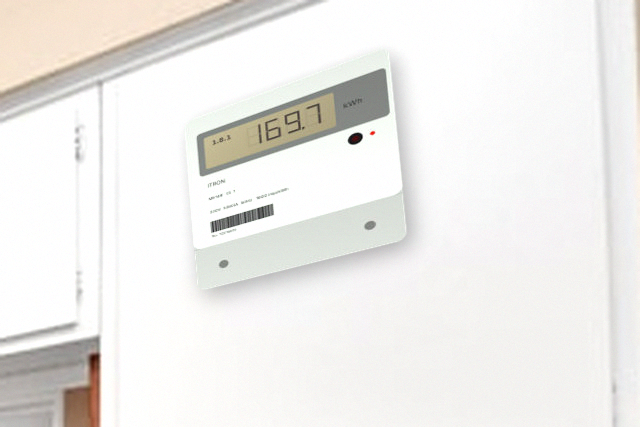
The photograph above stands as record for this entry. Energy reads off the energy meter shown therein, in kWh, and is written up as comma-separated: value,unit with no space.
169.7,kWh
